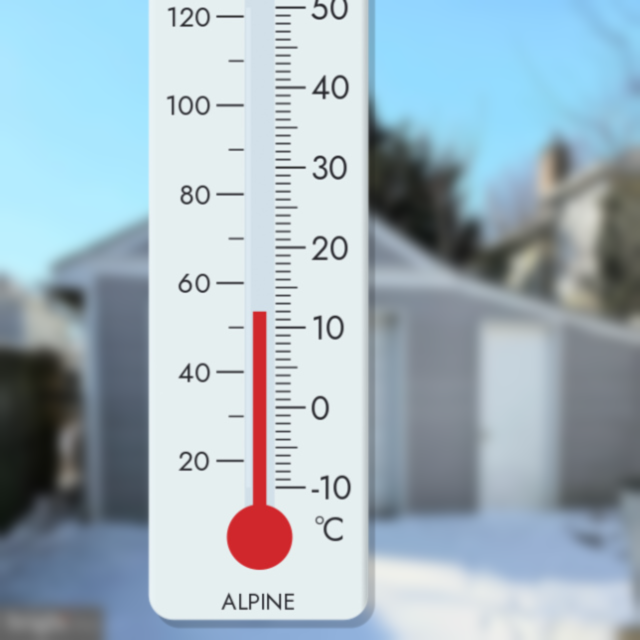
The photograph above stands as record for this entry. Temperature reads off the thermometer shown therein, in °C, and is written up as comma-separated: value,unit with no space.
12,°C
